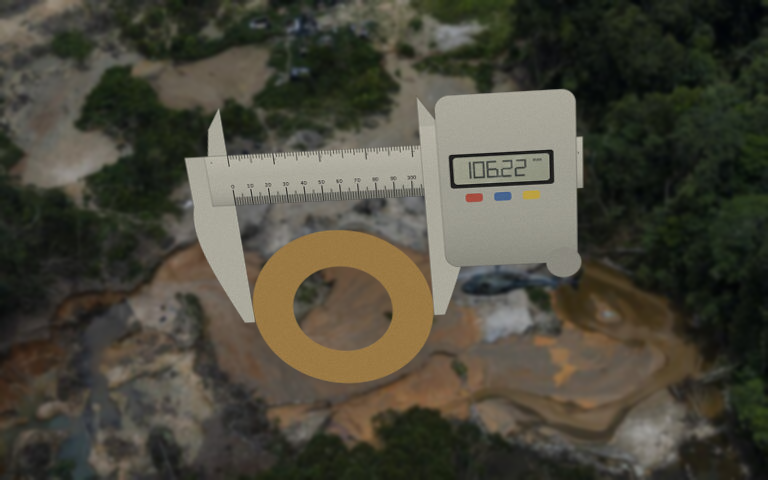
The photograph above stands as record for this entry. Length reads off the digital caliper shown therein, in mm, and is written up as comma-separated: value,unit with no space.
106.22,mm
